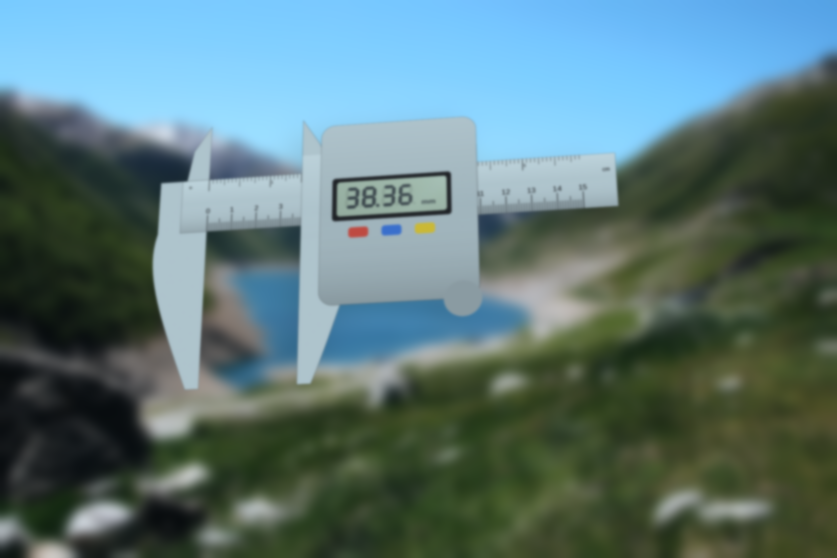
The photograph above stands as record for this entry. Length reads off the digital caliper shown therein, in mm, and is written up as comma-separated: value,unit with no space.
38.36,mm
